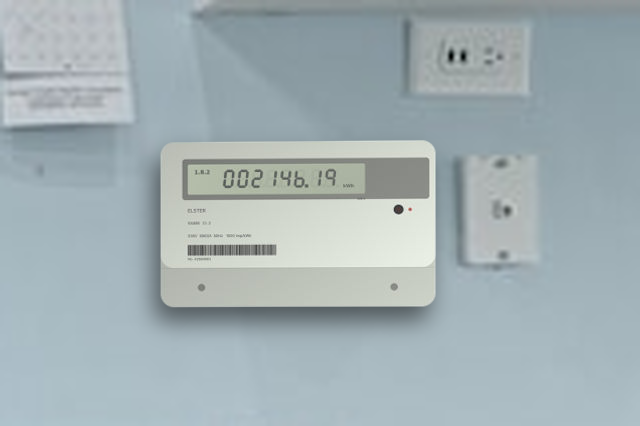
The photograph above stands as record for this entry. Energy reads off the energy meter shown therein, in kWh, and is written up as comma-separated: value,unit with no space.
2146.19,kWh
